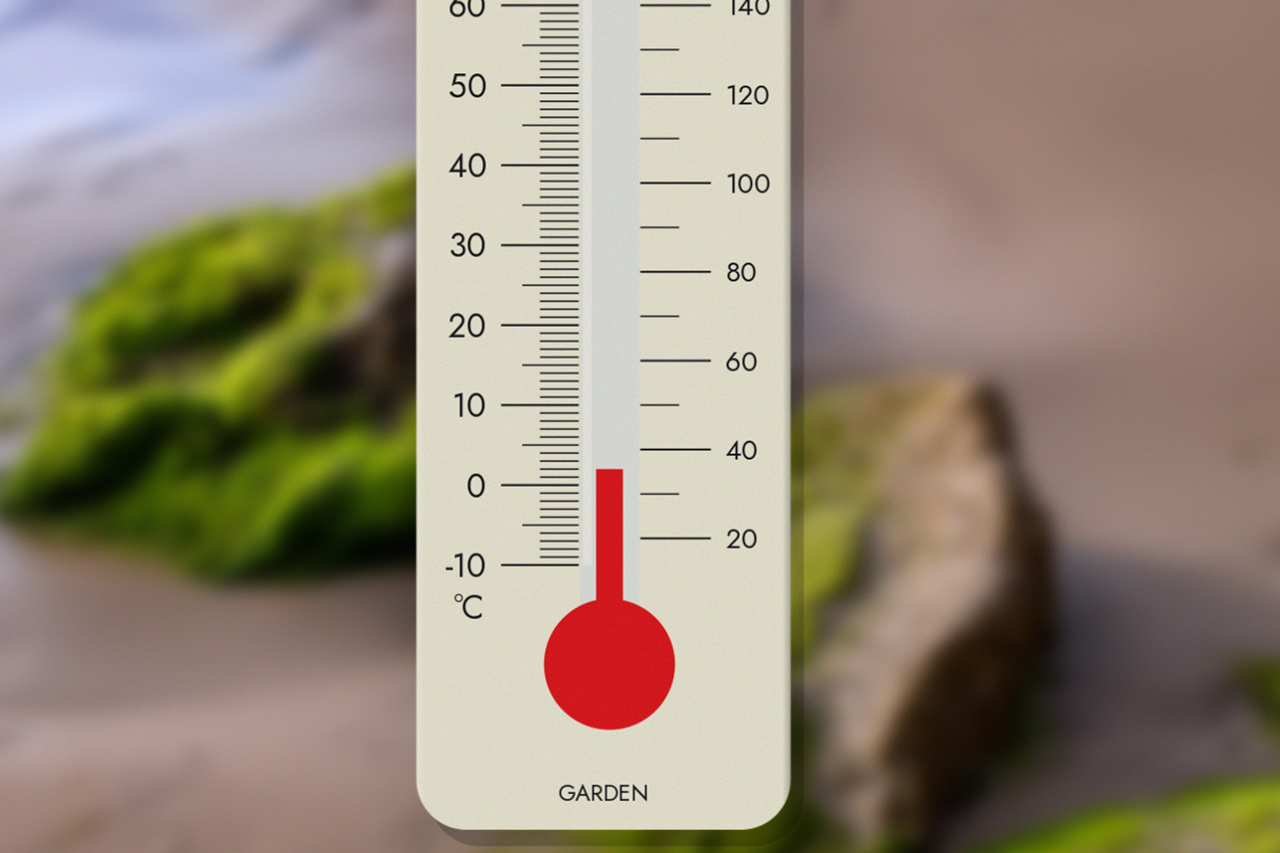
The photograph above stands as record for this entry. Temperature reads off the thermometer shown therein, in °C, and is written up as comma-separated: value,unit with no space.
2,°C
